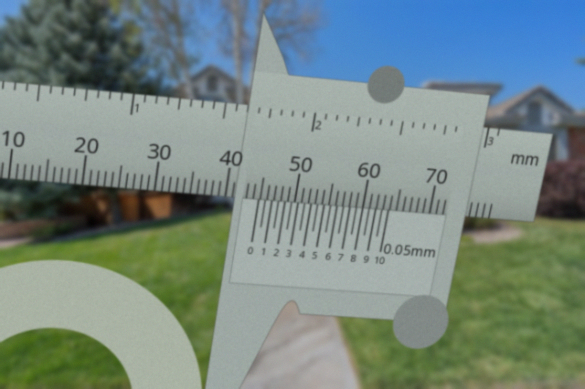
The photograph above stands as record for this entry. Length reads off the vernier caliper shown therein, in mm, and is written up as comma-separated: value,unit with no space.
44.8,mm
